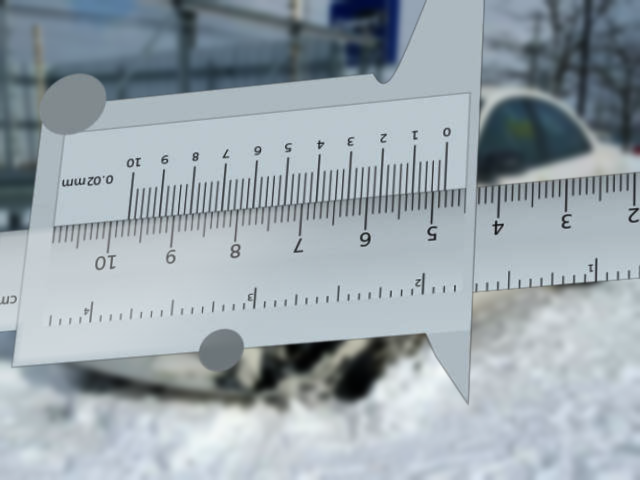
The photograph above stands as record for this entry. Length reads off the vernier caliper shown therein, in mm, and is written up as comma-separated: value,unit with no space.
48.2,mm
